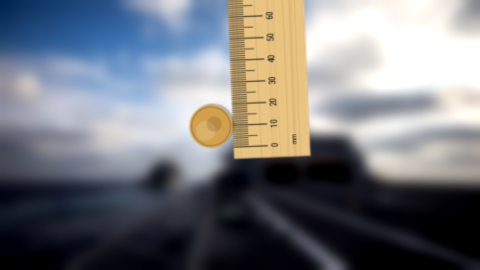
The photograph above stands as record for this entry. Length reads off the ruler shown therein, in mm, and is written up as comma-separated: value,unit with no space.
20,mm
